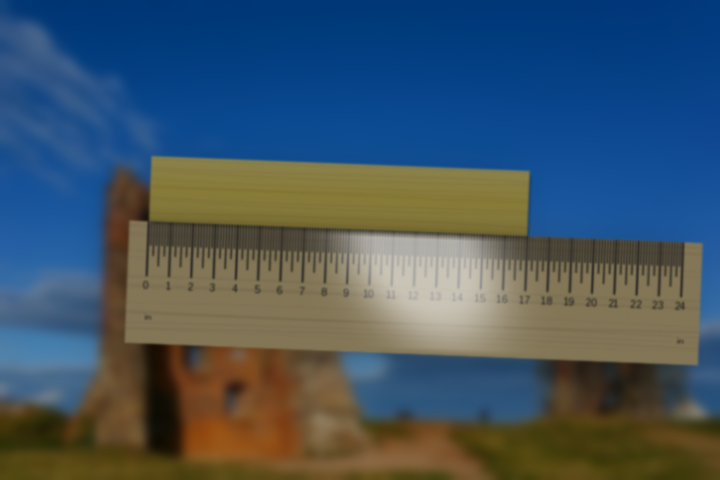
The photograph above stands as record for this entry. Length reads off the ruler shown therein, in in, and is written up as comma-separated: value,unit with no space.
17,in
